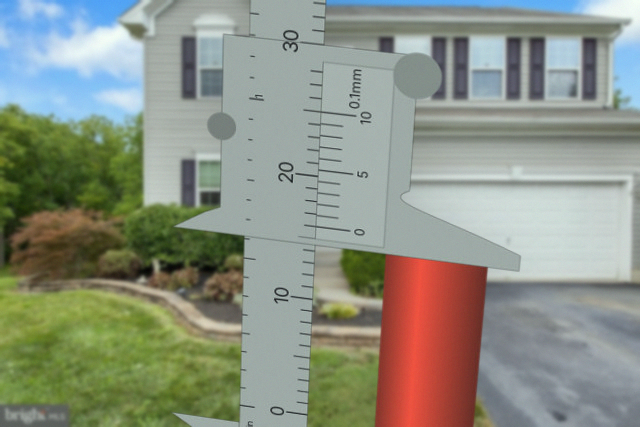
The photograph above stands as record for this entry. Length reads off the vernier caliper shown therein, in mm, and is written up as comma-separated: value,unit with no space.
16.0,mm
